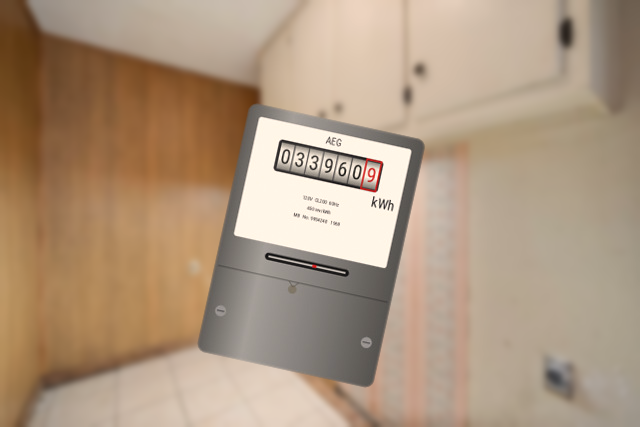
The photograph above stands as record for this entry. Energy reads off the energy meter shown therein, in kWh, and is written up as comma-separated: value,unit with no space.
33960.9,kWh
